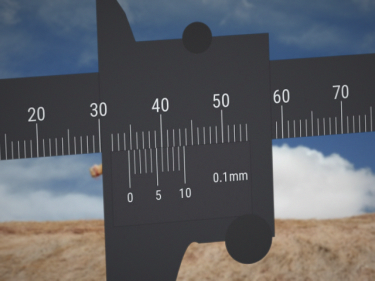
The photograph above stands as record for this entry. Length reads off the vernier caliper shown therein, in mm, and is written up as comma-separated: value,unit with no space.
34.6,mm
